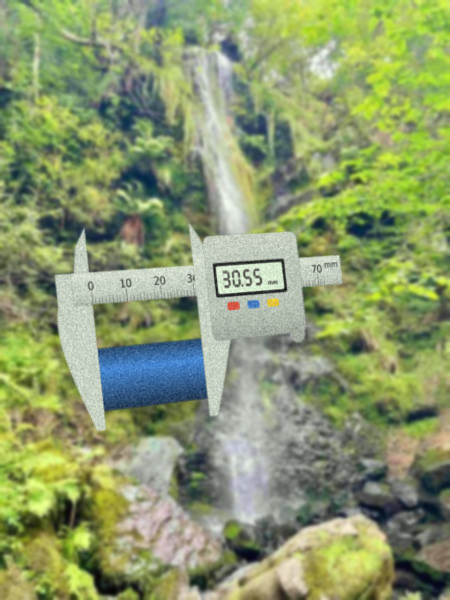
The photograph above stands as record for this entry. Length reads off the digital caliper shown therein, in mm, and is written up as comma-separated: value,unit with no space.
30.55,mm
